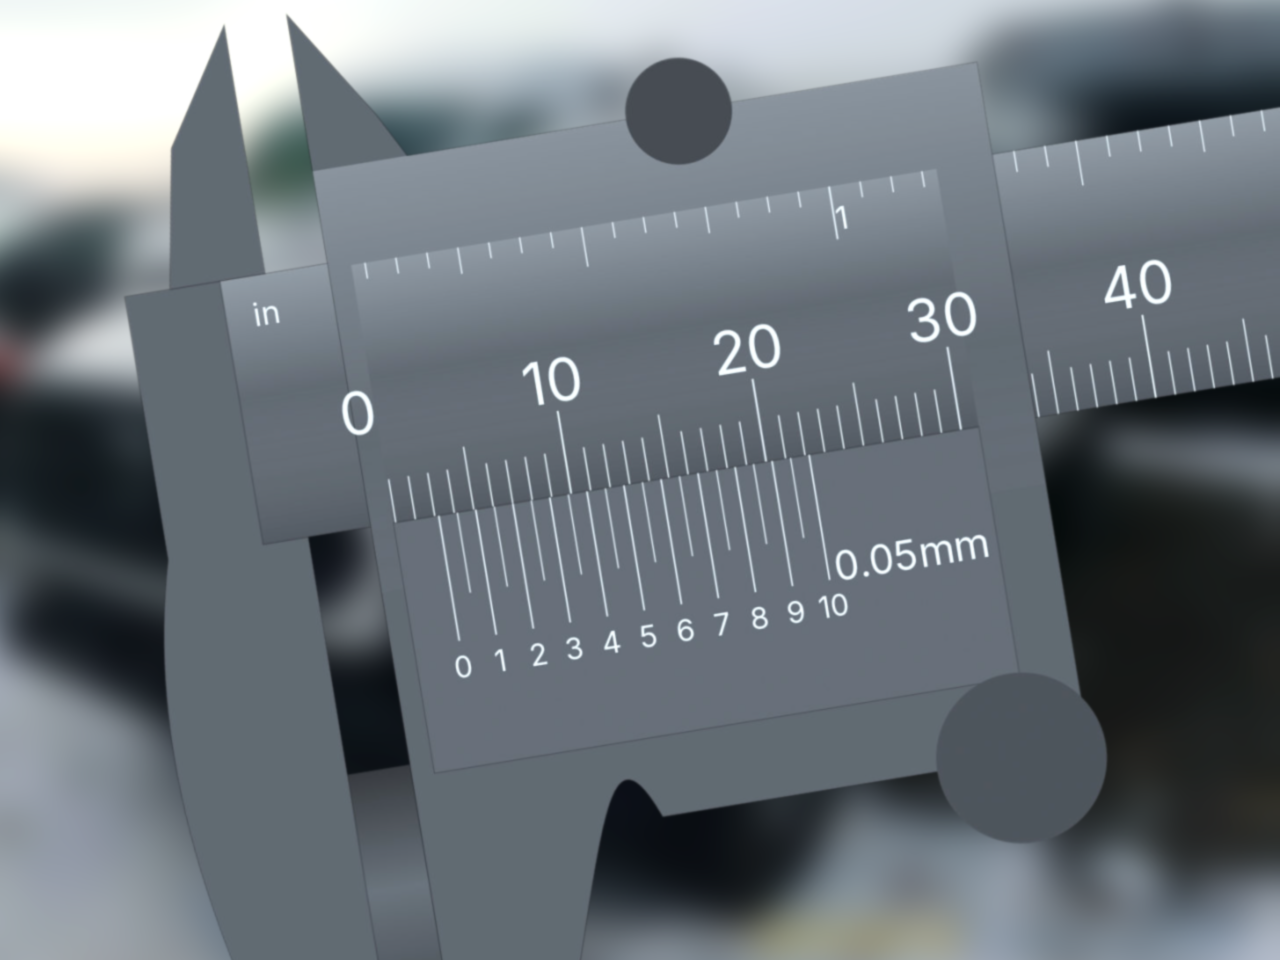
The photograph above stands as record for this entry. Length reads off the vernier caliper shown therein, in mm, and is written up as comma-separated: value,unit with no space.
3.2,mm
